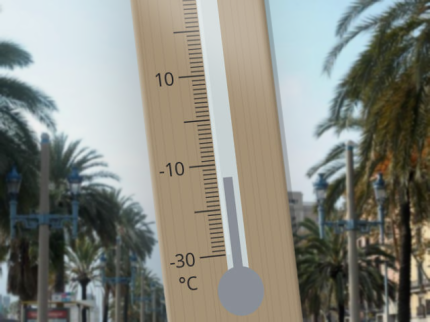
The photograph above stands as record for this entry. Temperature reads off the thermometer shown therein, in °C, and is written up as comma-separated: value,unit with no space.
-13,°C
